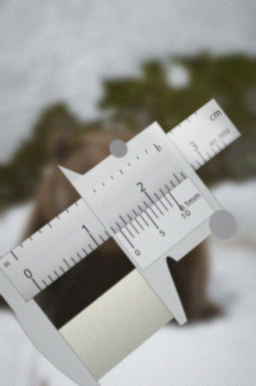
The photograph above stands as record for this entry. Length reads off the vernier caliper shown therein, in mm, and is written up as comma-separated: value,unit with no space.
13.8,mm
